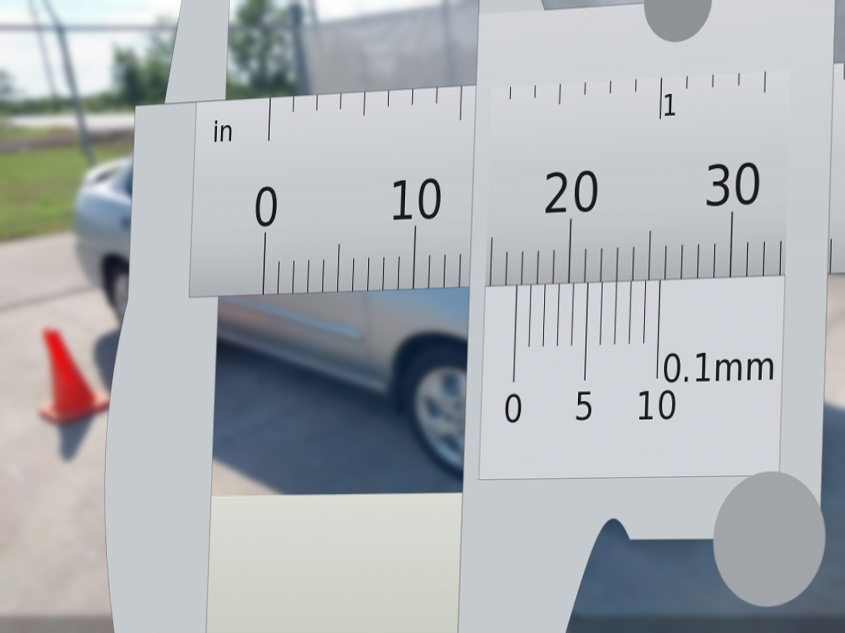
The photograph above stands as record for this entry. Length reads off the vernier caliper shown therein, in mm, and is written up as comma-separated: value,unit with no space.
16.7,mm
